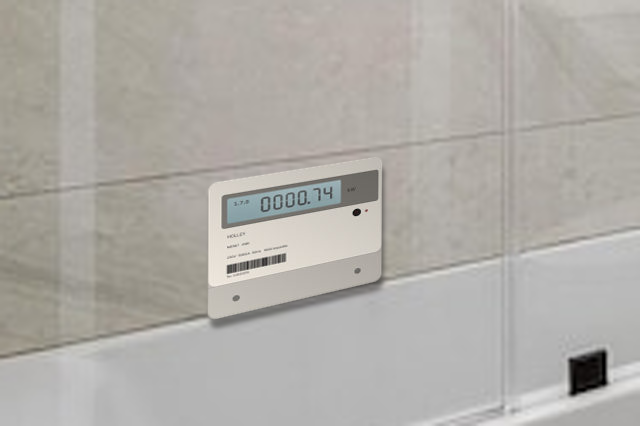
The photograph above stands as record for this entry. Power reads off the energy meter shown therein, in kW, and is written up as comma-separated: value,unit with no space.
0.74,kW
